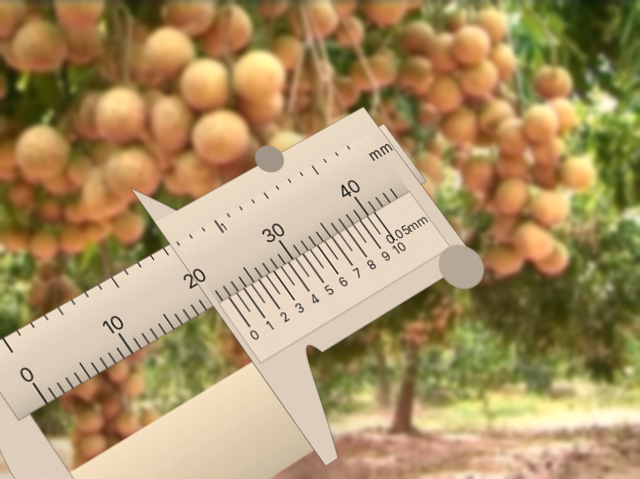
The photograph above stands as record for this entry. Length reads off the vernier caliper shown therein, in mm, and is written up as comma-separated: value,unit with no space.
21.8,mm
